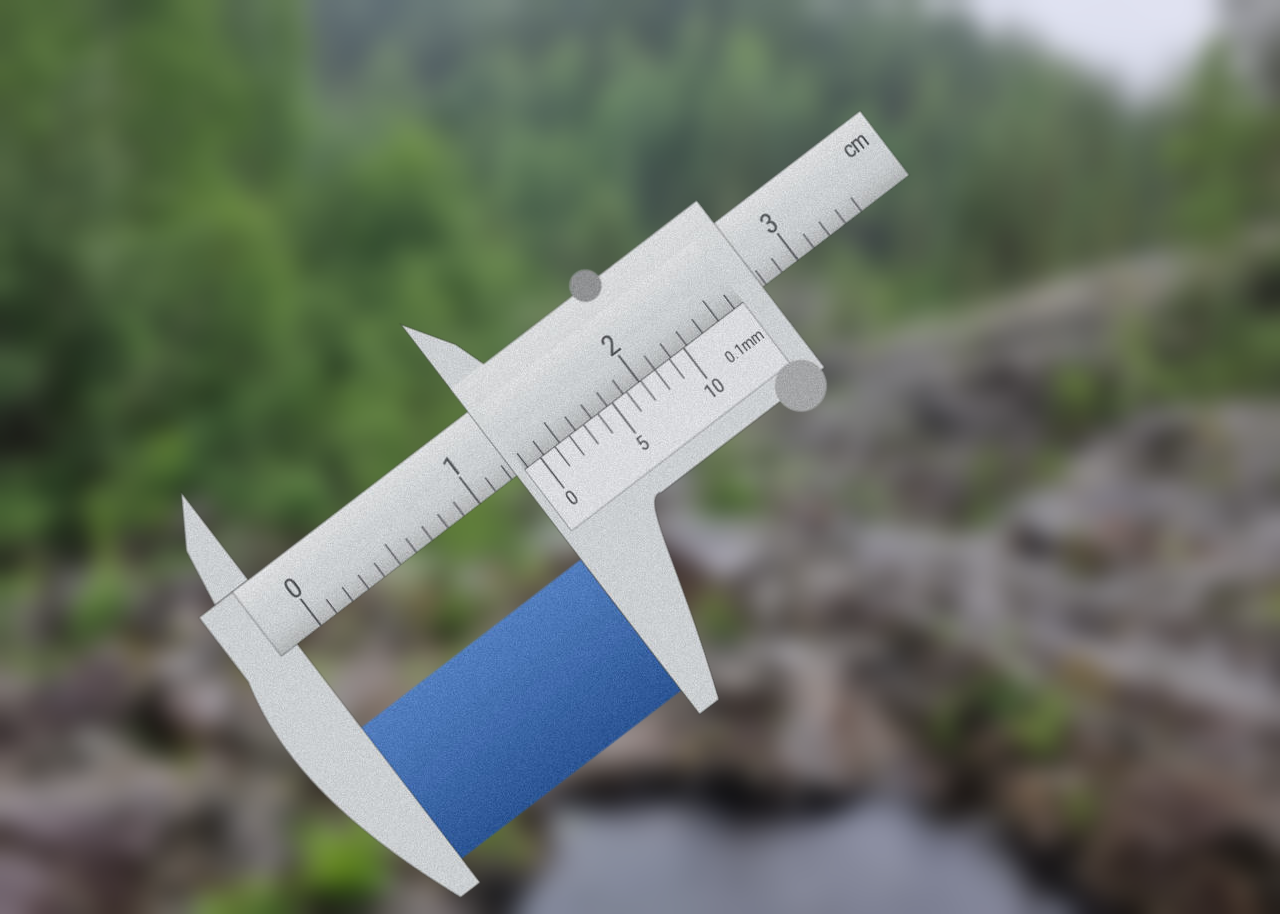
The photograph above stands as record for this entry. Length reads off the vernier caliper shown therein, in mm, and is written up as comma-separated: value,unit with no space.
13.8,mm
